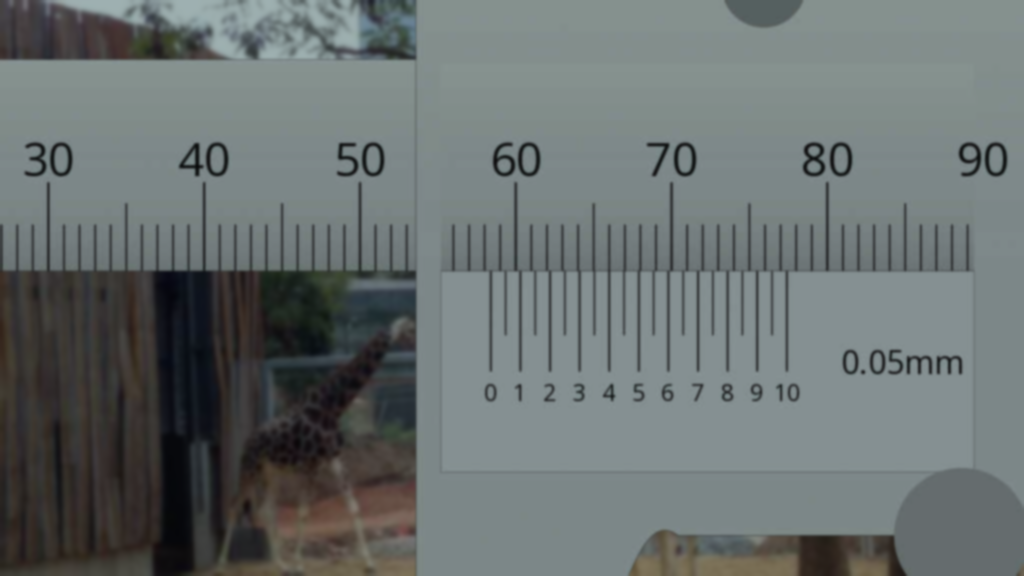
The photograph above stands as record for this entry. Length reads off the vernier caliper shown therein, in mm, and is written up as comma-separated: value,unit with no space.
58.4,mm
